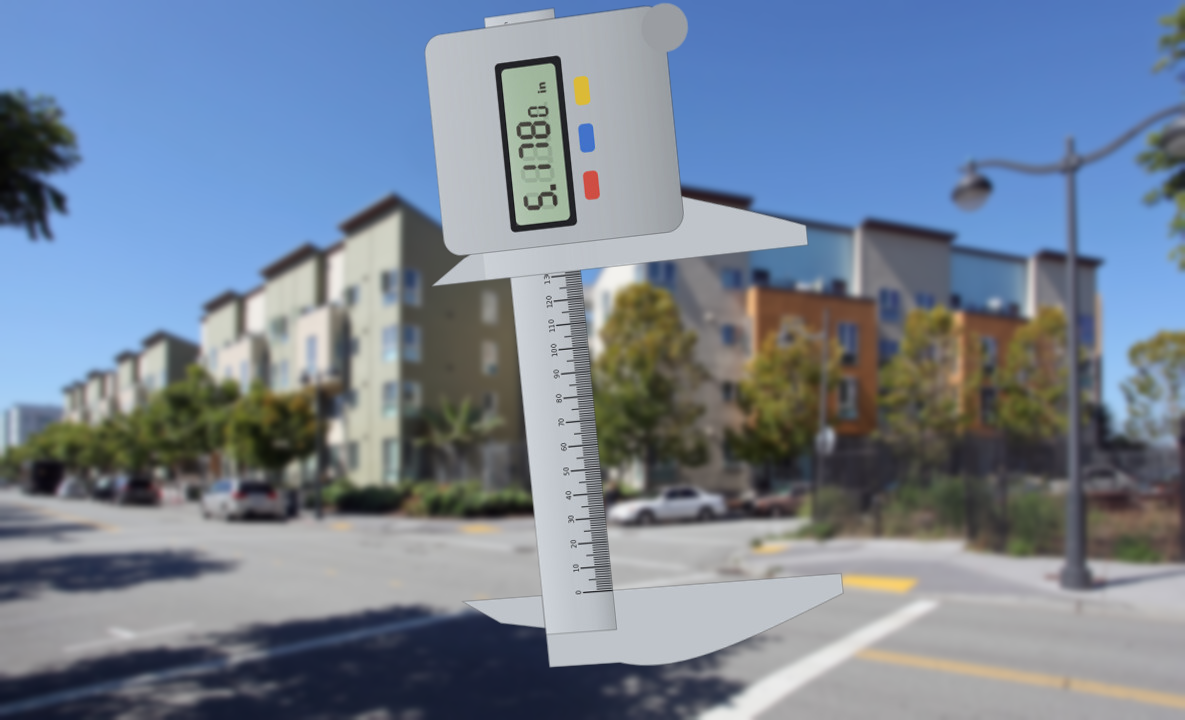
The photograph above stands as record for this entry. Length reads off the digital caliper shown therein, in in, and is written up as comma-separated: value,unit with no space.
5.1780,in
